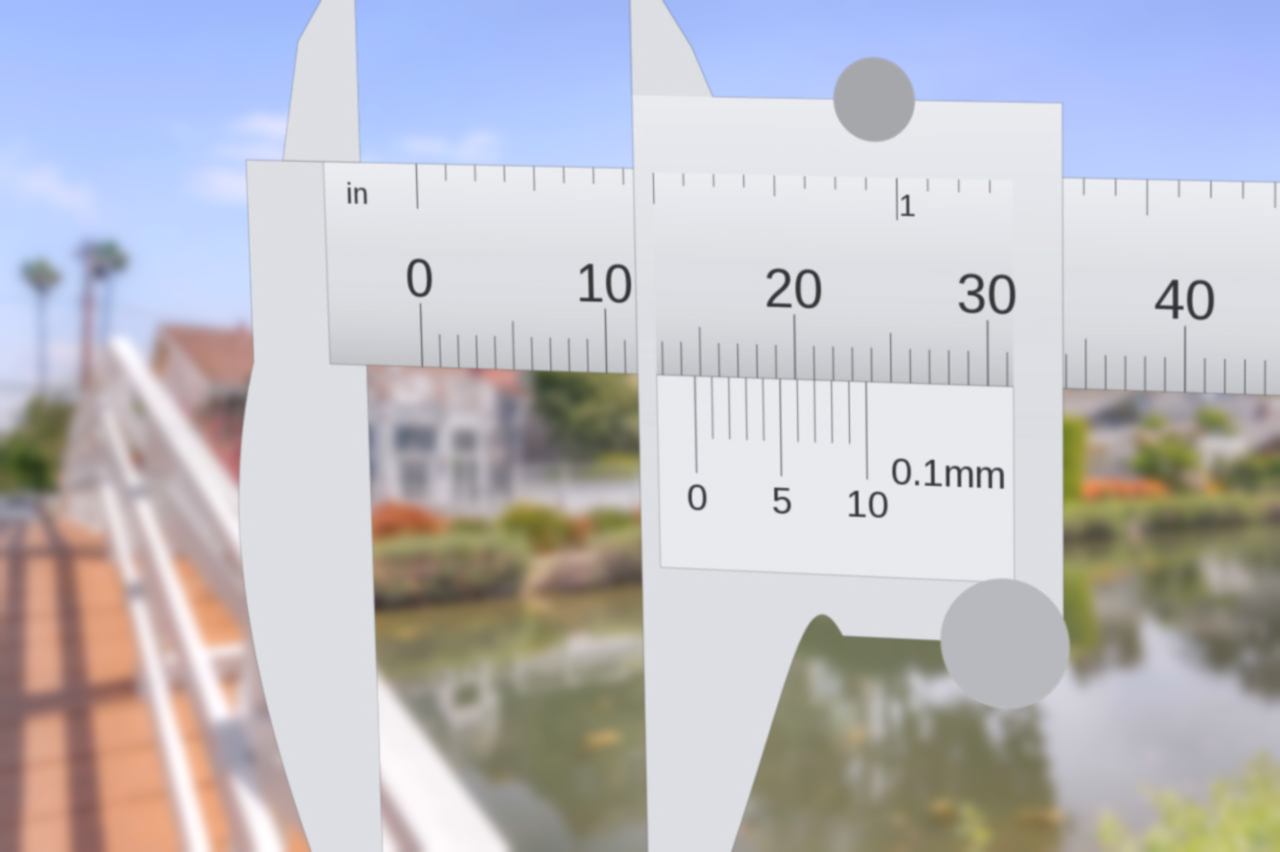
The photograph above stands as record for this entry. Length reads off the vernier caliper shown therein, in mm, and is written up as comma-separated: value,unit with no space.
14.7,mm
